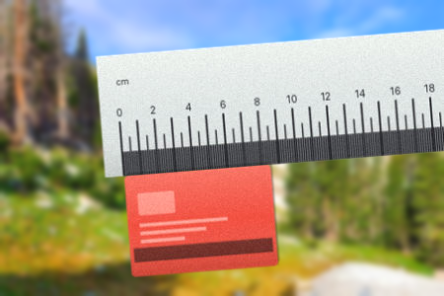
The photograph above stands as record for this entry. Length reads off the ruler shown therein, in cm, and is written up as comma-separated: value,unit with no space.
8.5,cm
